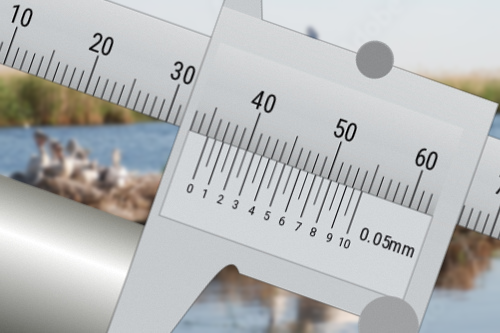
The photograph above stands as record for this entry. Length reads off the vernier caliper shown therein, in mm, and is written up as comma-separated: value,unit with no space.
35.2,mm
